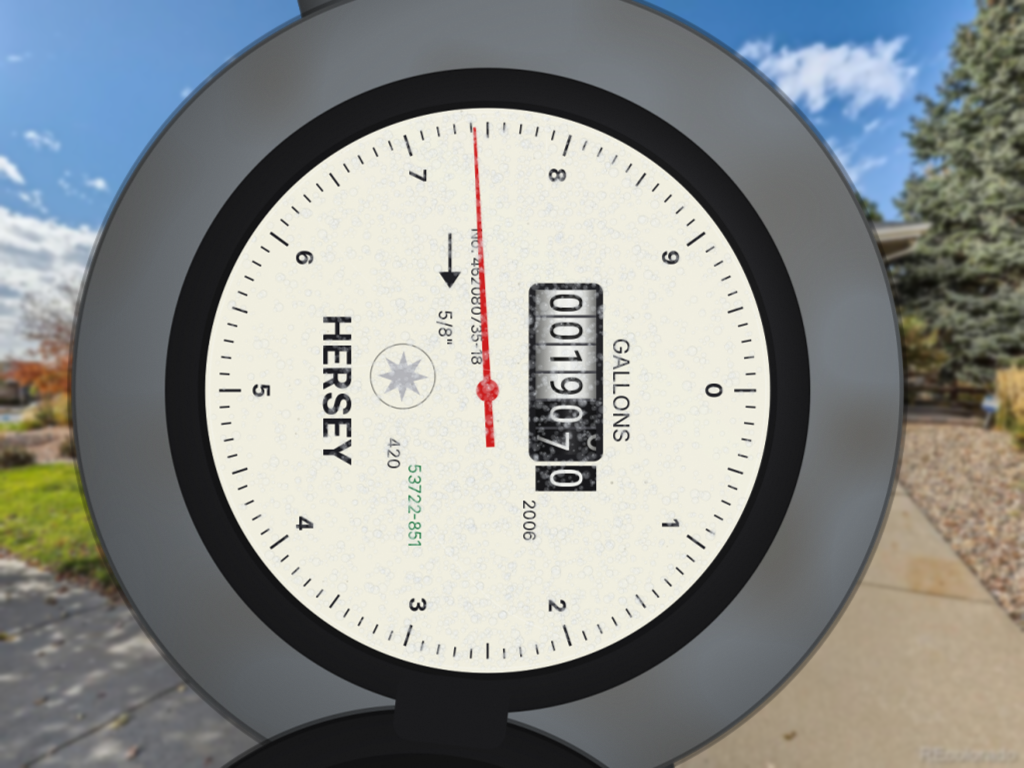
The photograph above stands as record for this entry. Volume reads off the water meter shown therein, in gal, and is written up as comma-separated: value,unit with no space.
19067.4,gal
